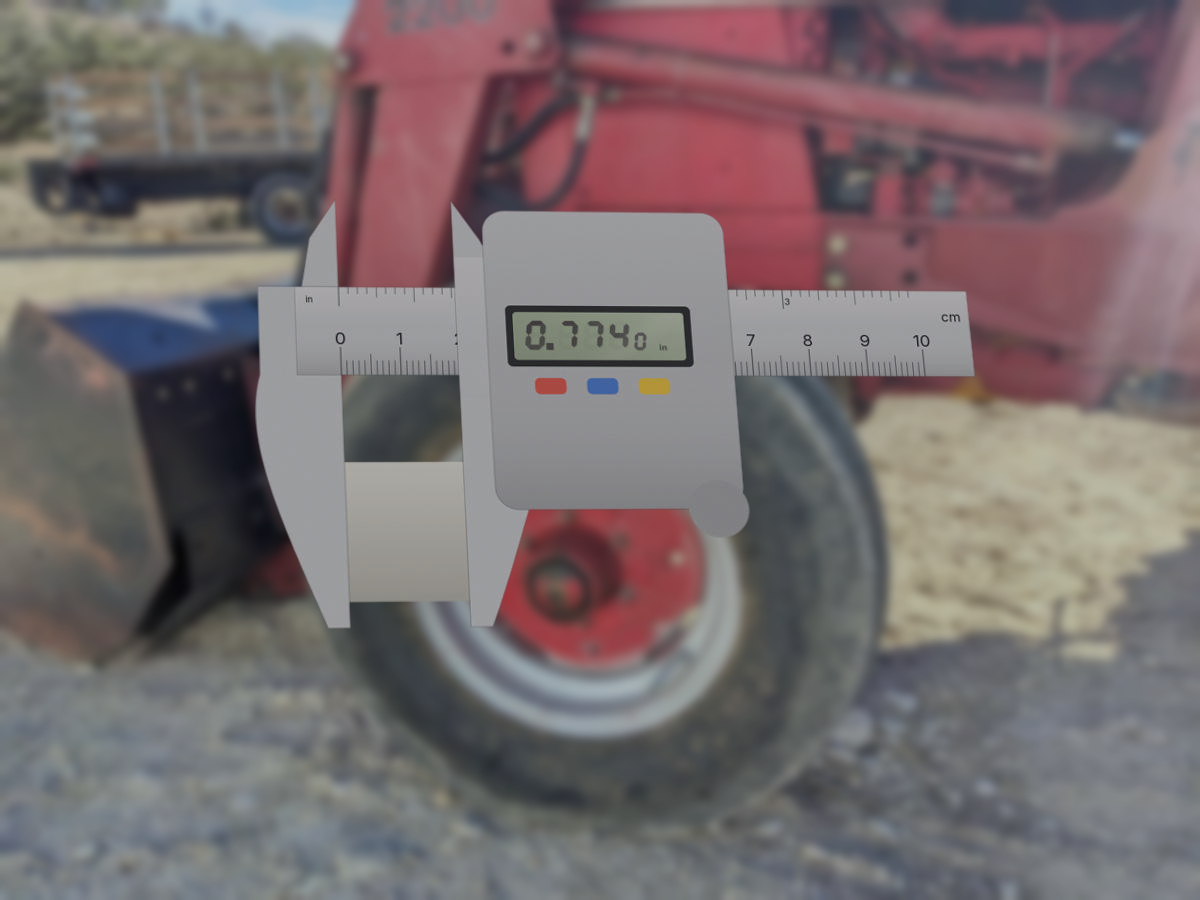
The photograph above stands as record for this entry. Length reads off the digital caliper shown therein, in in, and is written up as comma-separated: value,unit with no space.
0.7740,in
